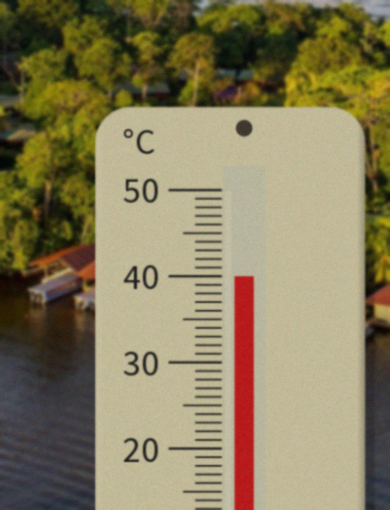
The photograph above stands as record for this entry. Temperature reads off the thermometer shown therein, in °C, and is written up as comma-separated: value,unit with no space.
40,°C
